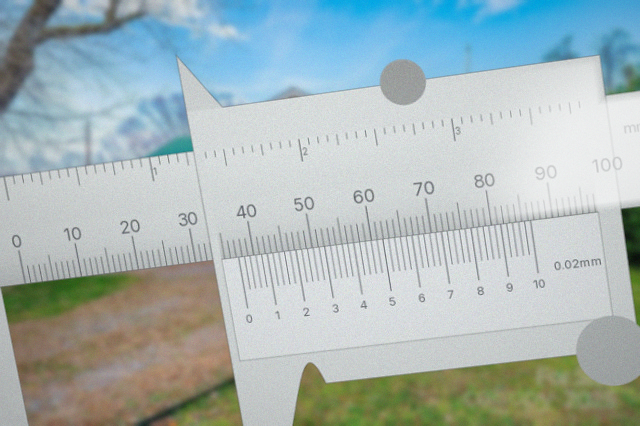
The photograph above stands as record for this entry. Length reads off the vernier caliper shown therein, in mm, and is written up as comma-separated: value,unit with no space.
37.4,mm
